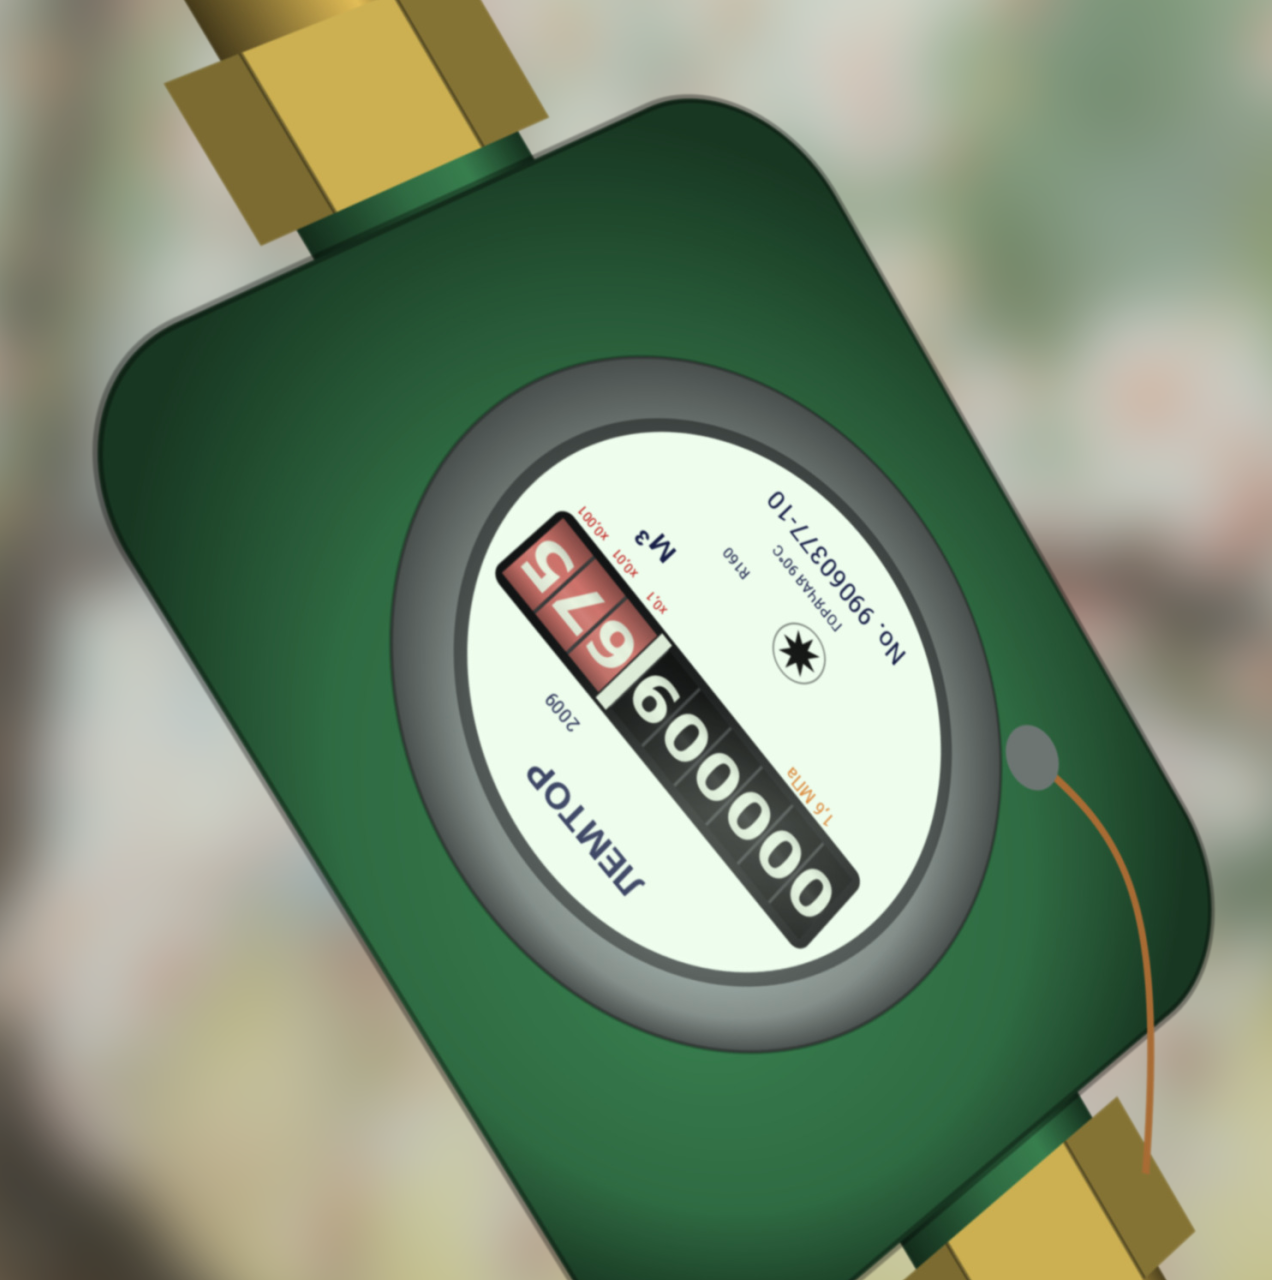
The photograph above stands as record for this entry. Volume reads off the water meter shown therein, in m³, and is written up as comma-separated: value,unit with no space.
9.675,m³
